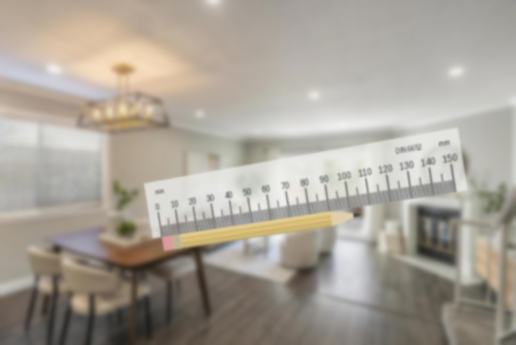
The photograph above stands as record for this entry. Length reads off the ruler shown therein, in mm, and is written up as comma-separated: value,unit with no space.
105,mm
